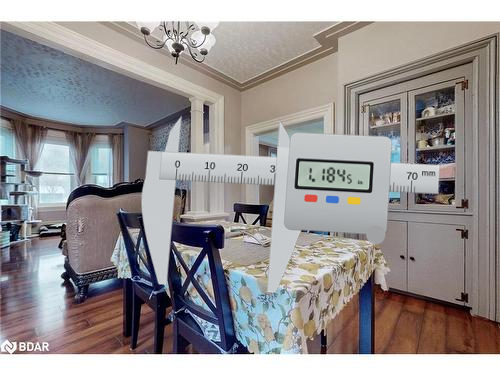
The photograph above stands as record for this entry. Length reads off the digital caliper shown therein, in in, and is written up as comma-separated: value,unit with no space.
1.1845,in
